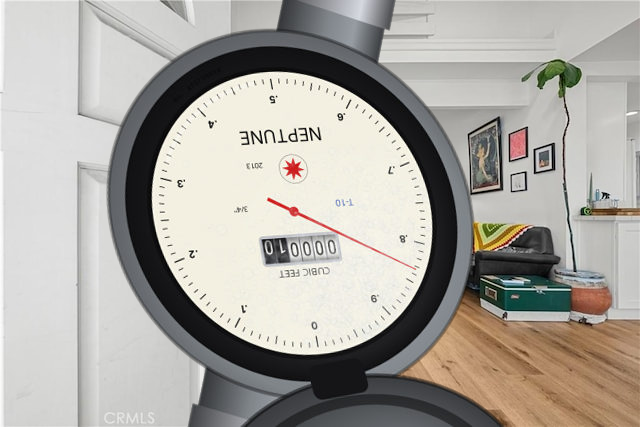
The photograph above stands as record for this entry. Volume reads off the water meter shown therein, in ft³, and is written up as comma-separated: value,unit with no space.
9.83,ft³
